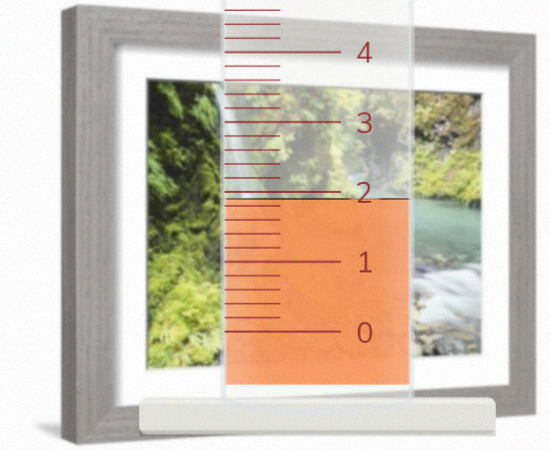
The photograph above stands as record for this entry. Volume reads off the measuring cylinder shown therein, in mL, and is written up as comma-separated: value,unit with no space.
1.9,mL
